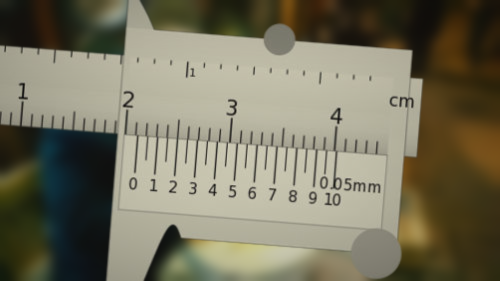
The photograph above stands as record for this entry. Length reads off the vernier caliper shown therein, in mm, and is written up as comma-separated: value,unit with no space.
21.2,mm
